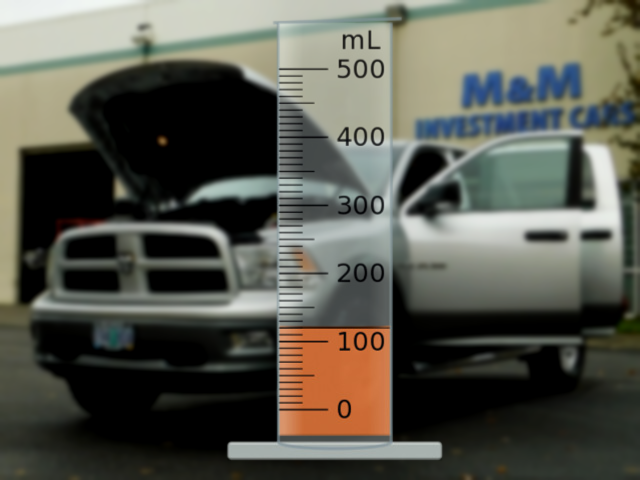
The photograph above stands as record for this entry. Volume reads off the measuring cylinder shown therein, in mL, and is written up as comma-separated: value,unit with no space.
120,mL
